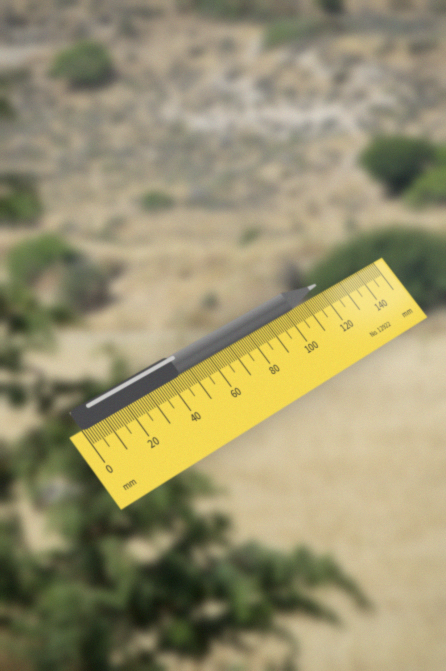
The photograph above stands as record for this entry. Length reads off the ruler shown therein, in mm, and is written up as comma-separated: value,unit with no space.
120,mm
